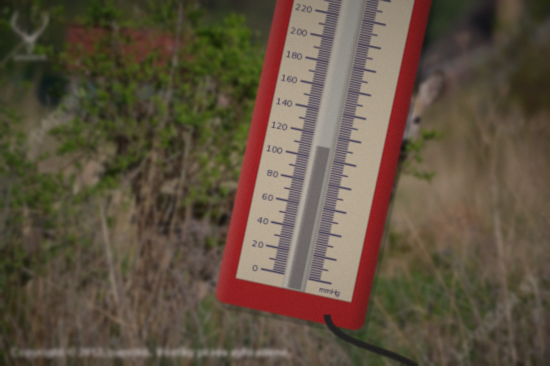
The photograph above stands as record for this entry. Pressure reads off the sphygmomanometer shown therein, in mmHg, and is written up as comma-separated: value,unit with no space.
110,mmHg
